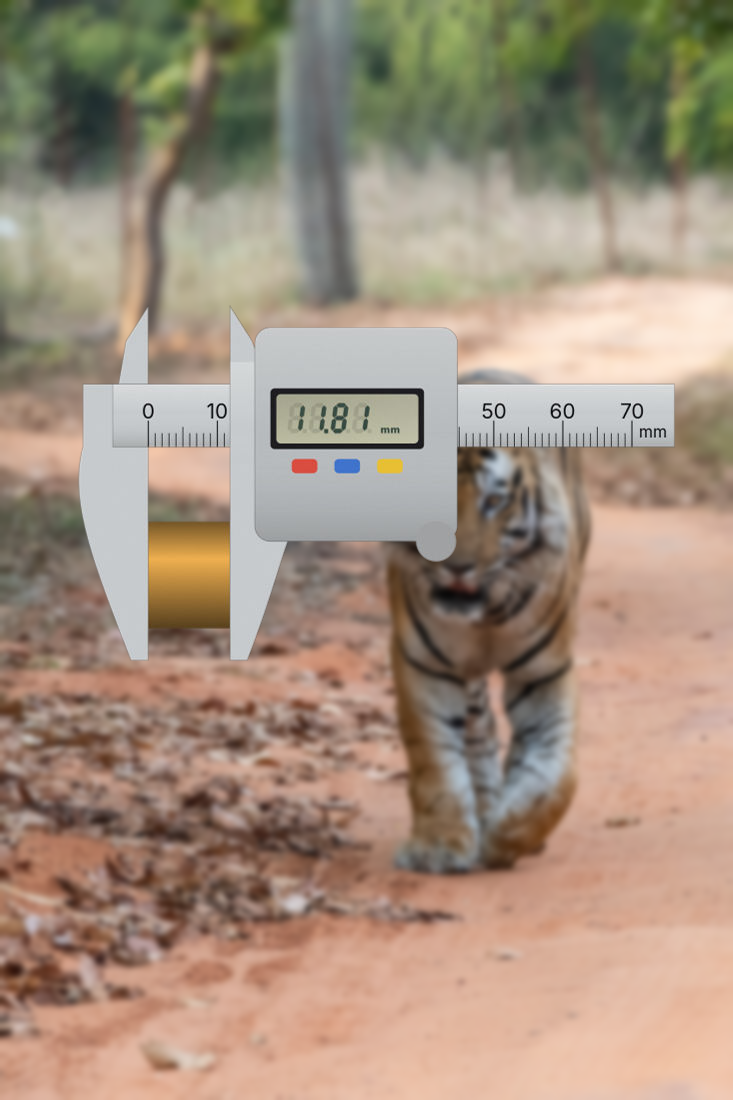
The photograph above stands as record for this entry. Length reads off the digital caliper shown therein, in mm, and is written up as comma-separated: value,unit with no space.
11.81,mm
